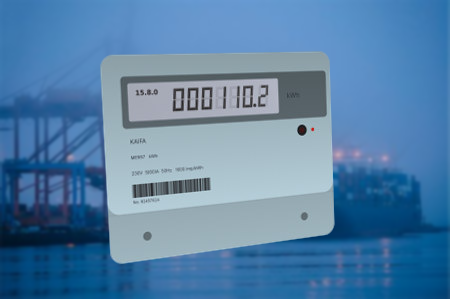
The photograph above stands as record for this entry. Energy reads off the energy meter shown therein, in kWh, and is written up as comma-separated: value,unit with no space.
110.2,kWh
